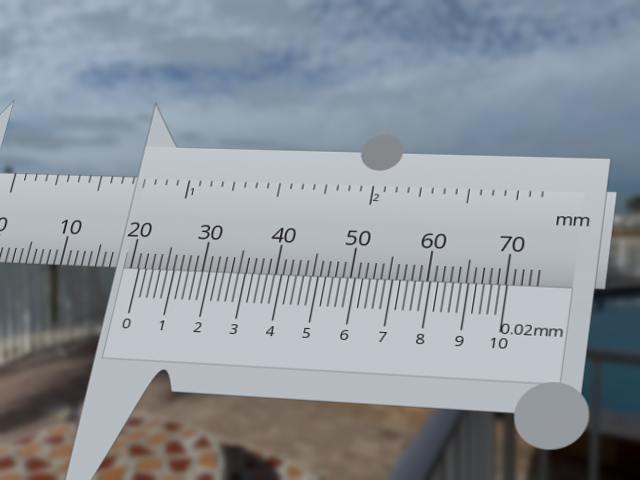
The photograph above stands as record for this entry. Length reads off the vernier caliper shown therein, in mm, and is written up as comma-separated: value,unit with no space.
21.2,mm
